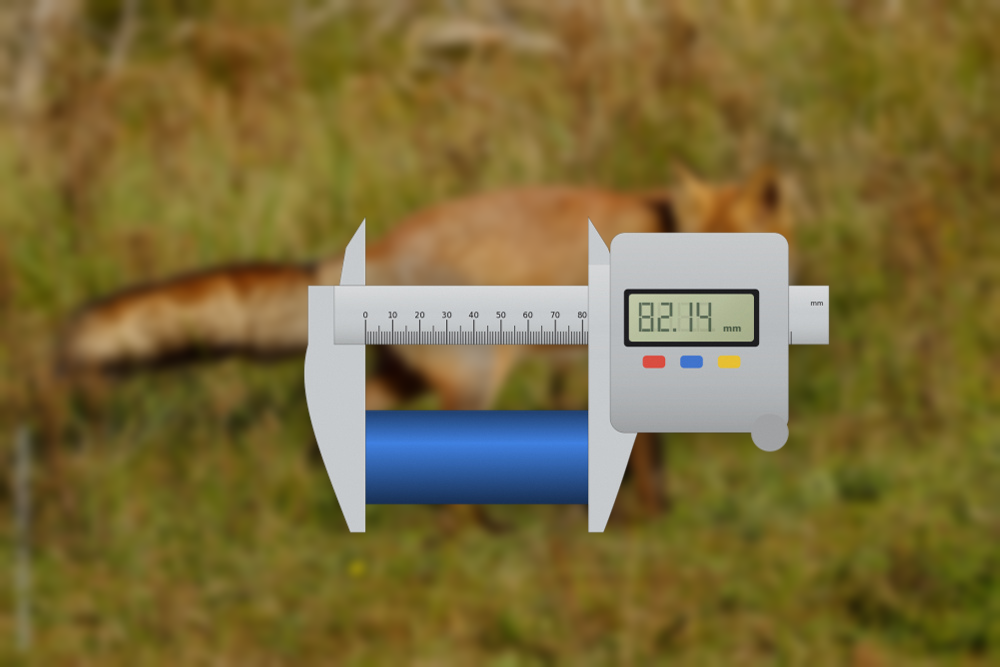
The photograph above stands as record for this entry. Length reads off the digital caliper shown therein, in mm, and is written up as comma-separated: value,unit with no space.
82.14,mm
